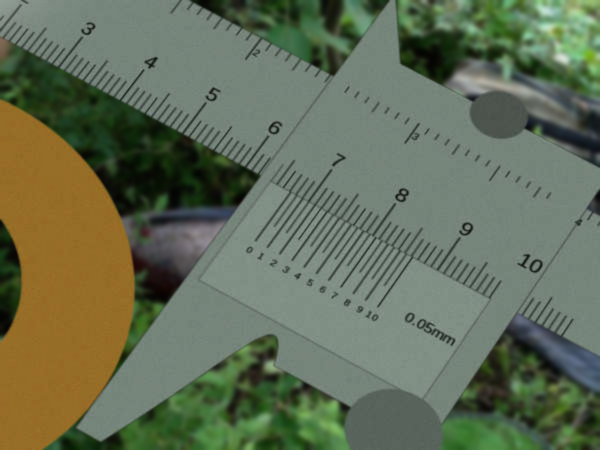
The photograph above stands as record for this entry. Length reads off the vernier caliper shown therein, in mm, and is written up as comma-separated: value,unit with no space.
67.2,mm
